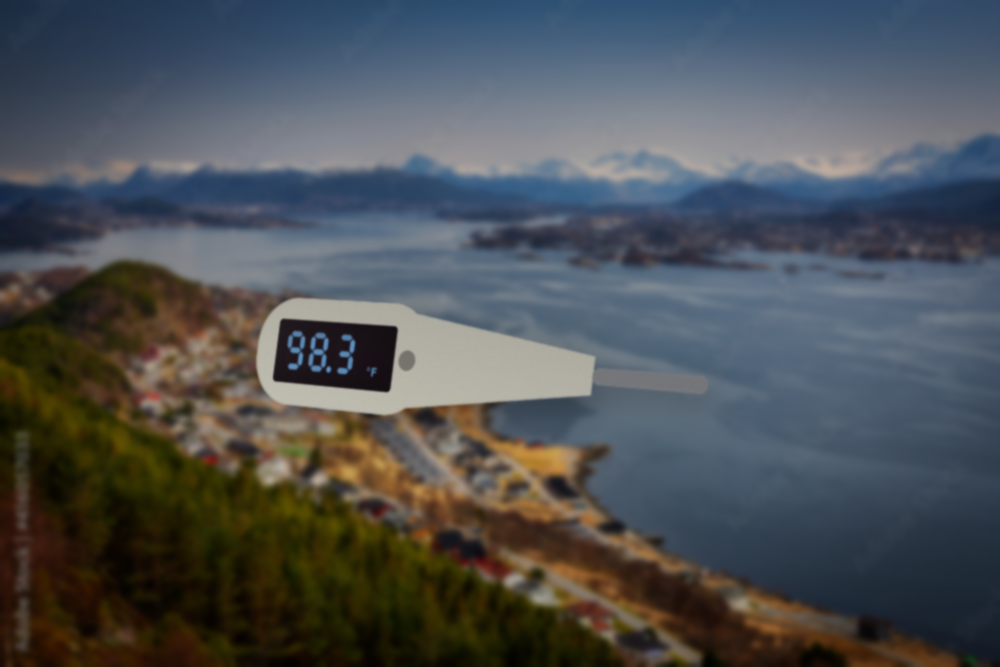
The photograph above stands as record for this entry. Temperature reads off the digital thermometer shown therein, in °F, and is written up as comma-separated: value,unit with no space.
98.3,°F
